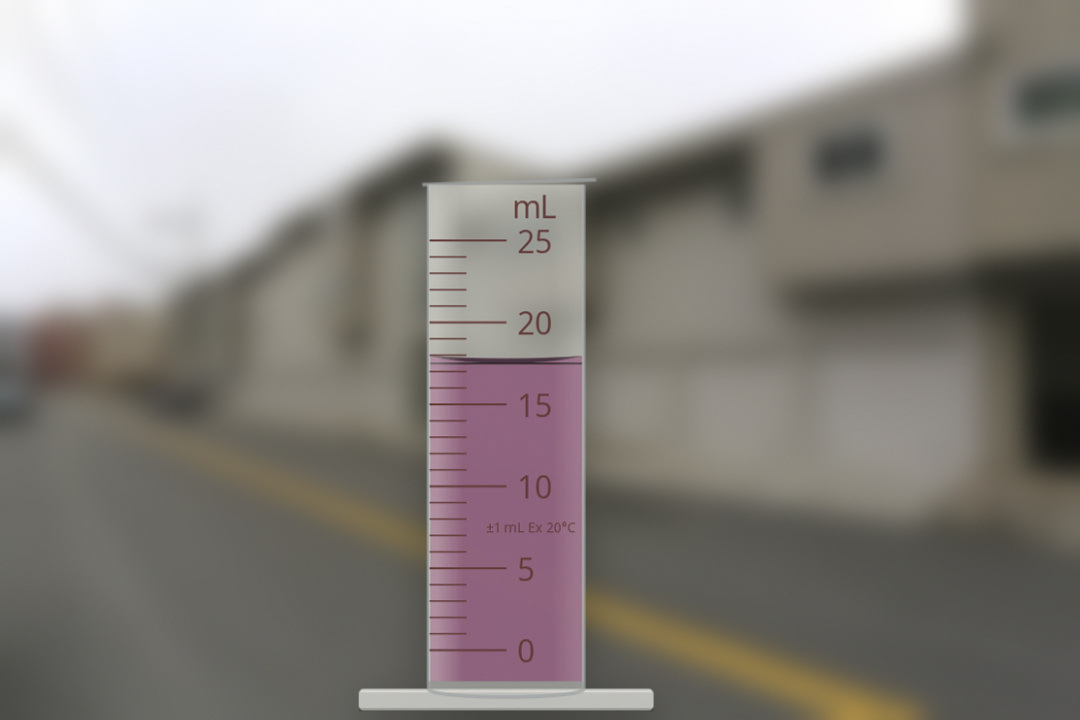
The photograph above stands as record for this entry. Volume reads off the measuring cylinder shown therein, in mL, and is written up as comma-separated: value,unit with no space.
17.5,mL
